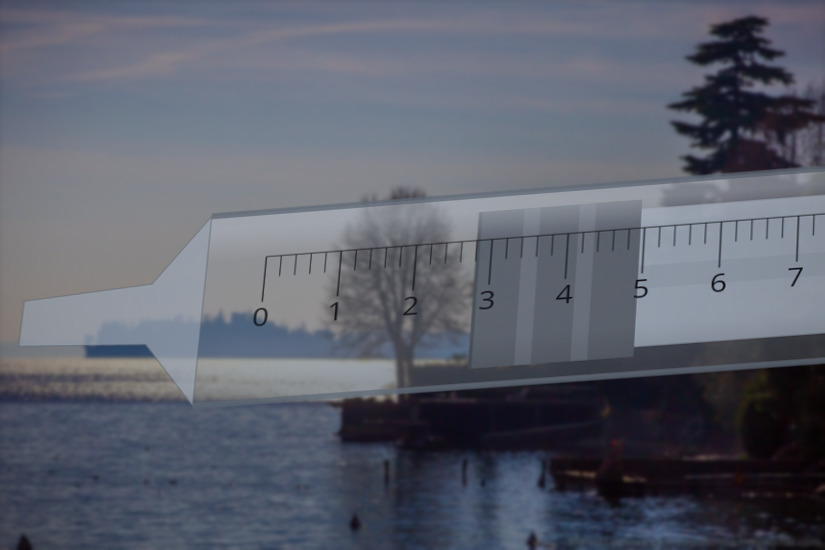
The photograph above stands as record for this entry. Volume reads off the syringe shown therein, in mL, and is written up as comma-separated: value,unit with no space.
2.8,mL
